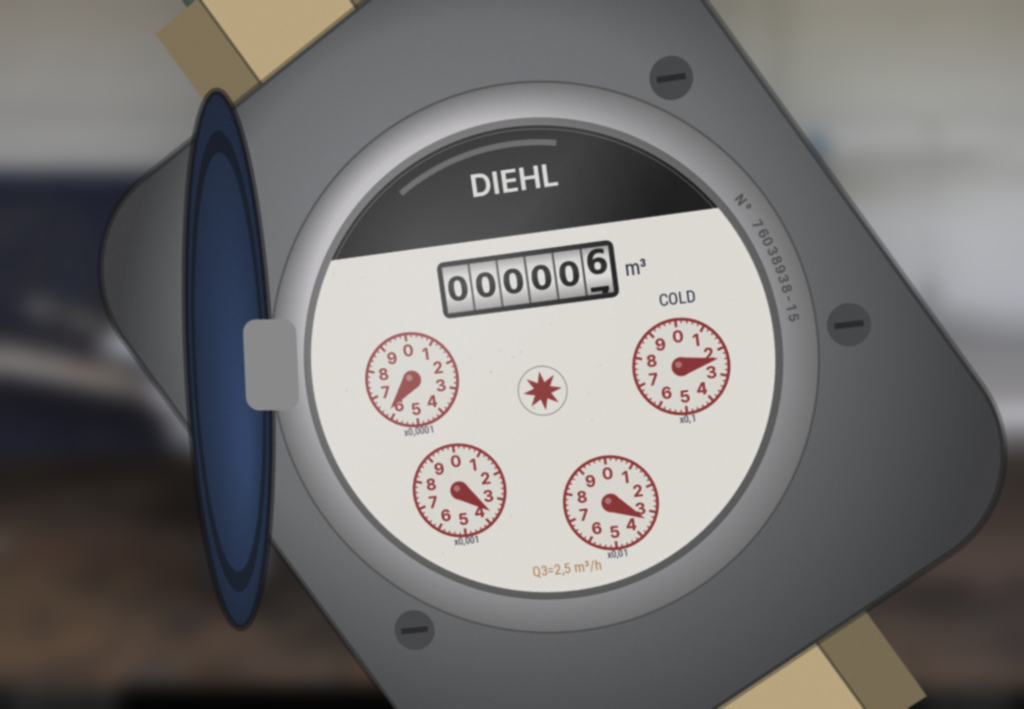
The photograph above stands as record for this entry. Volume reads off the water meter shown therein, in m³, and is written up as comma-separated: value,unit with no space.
6.2336,m³
